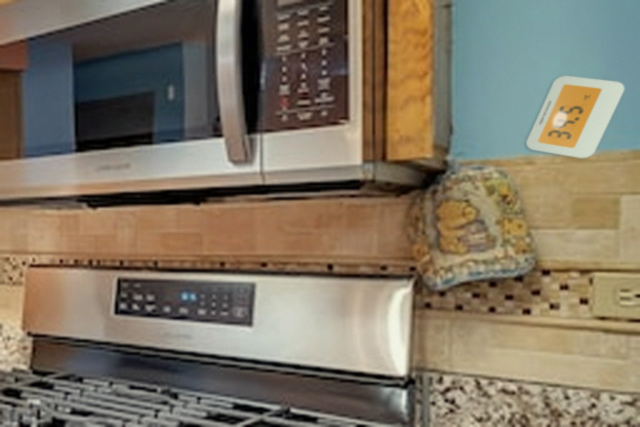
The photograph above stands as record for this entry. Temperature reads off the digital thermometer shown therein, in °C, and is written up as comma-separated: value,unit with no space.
34.5,°C
